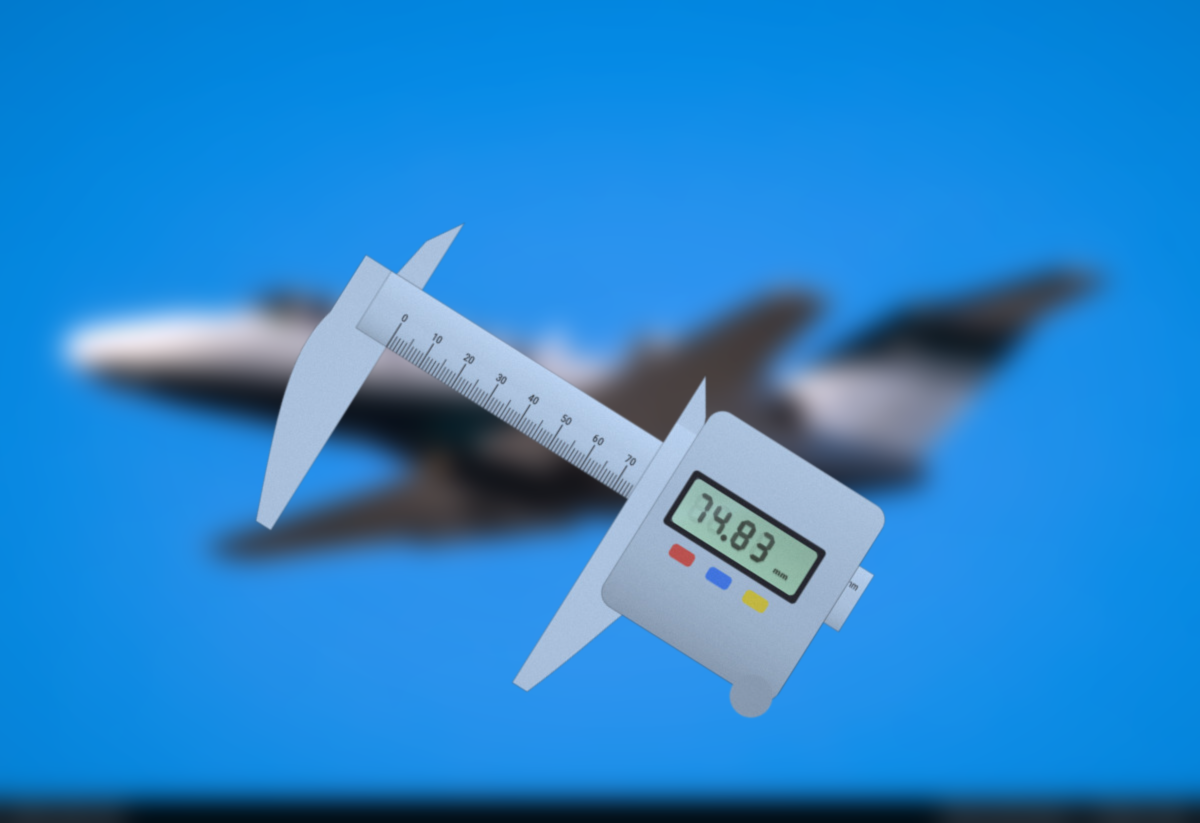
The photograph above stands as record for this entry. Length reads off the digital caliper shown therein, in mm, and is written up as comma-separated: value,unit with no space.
74.83,mm
